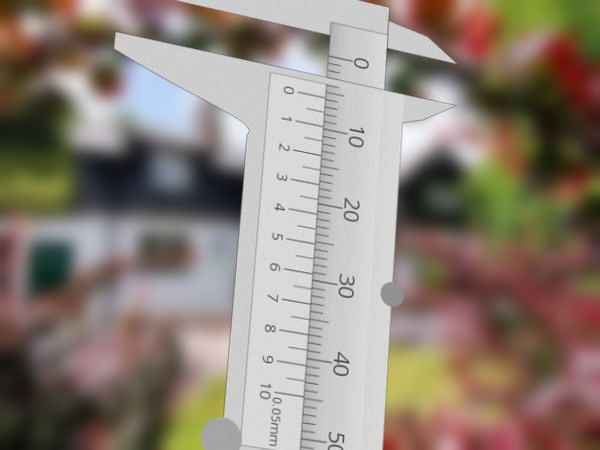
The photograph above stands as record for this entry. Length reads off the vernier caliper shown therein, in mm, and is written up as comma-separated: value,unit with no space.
5.8,mm
